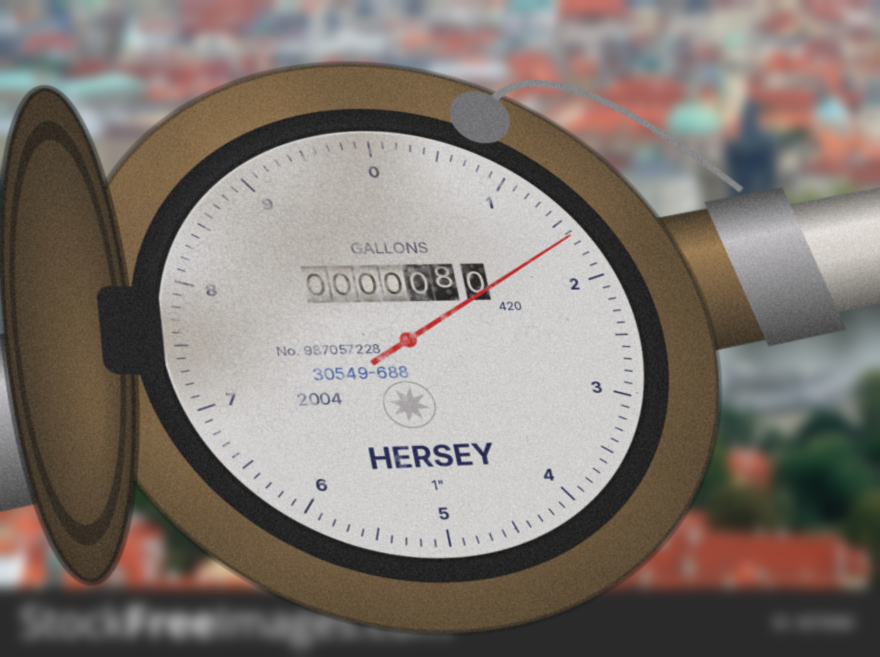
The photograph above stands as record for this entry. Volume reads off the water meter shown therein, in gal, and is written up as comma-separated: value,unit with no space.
81.6,gal
